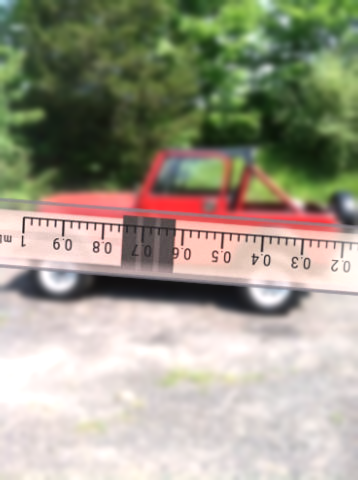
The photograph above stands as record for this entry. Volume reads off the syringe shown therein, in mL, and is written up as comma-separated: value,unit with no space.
0.62,mL
